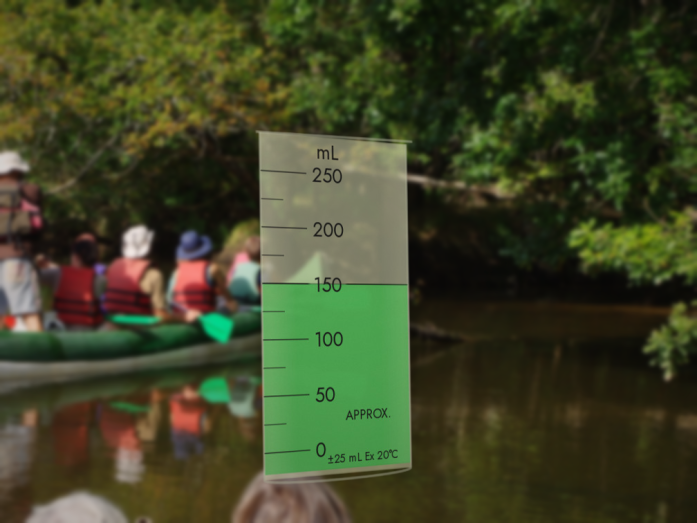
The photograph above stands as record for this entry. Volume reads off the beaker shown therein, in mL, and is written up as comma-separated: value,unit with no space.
150,mL
